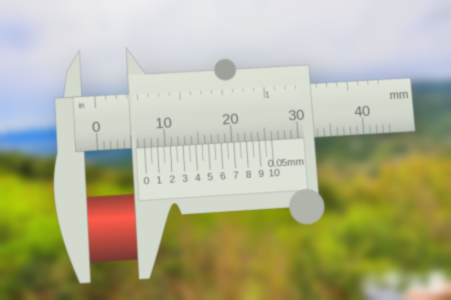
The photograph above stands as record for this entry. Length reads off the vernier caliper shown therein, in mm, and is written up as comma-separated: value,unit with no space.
7.0,mm
